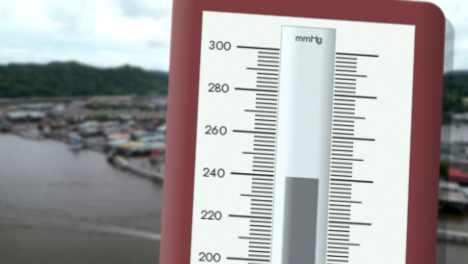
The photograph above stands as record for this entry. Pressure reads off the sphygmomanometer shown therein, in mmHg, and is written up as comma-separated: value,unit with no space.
240,mmHg
